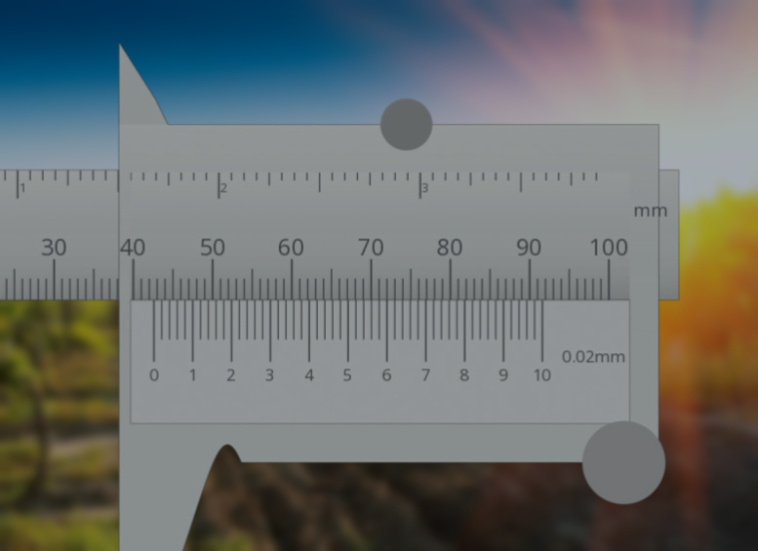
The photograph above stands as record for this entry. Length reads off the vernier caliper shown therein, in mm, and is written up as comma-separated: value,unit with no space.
42.6,mm
